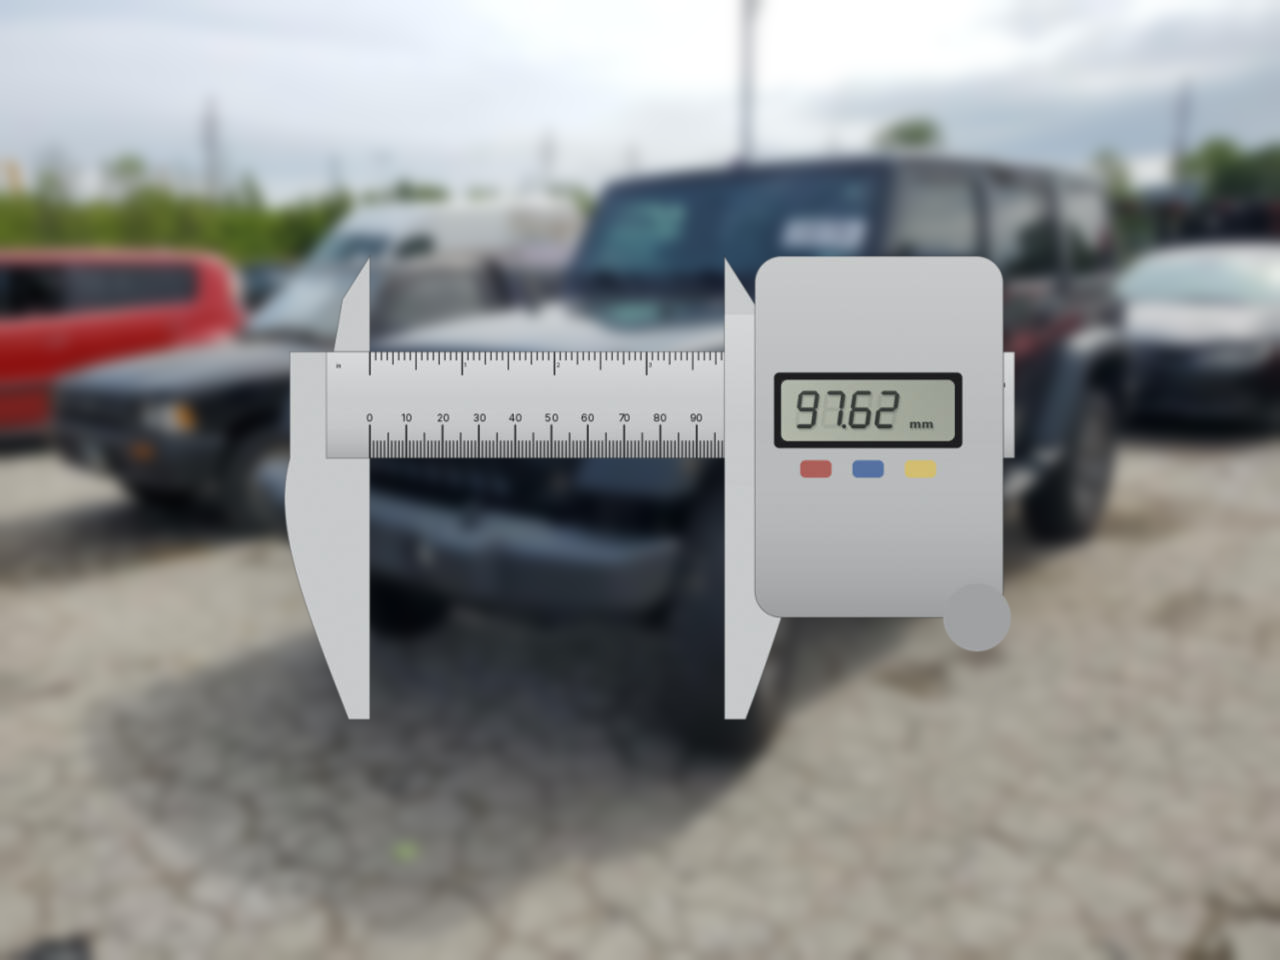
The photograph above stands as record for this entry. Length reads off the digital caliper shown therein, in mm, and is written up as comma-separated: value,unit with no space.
97.62,mm
